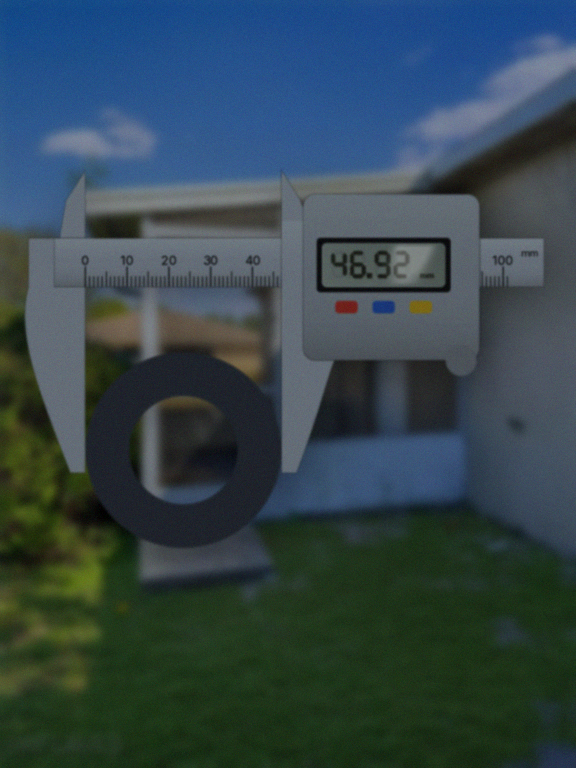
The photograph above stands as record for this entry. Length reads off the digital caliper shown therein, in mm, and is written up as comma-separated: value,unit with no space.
46.92,mm
